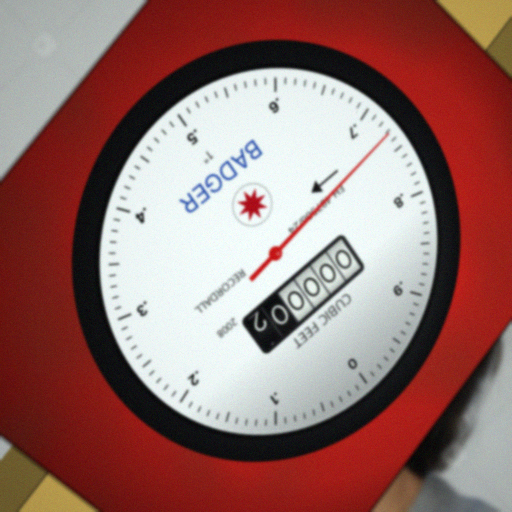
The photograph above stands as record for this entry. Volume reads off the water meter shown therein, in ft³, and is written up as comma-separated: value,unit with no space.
1.73,ft³
